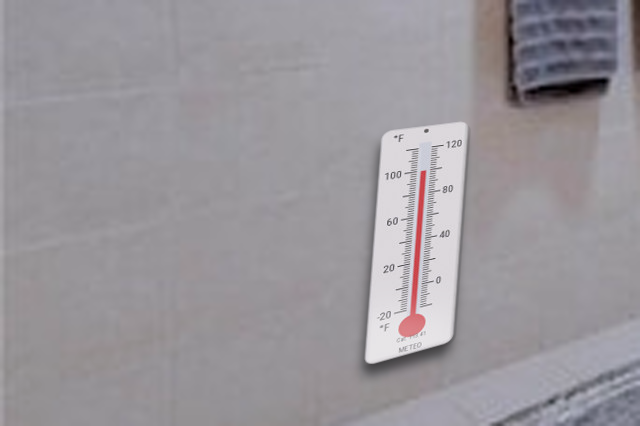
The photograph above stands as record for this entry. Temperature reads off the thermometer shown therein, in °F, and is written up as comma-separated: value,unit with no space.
100,°F
